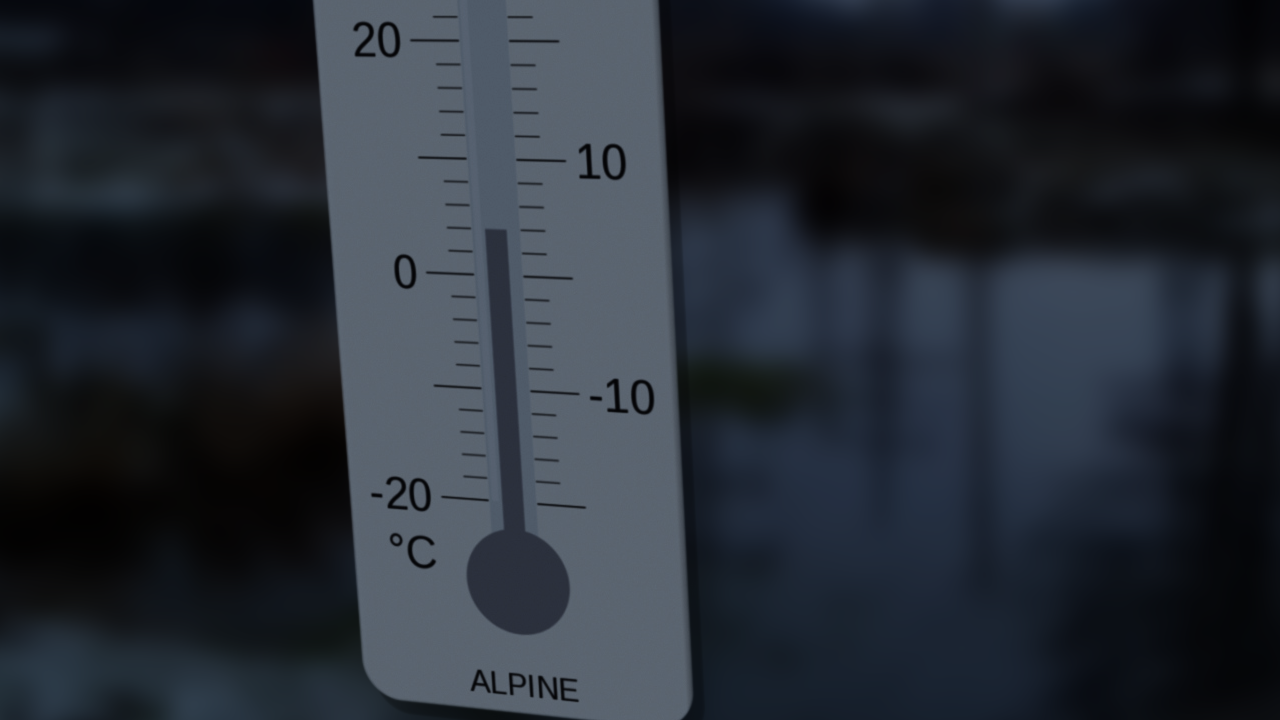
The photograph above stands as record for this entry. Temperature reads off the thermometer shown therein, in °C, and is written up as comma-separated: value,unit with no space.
4,°C
